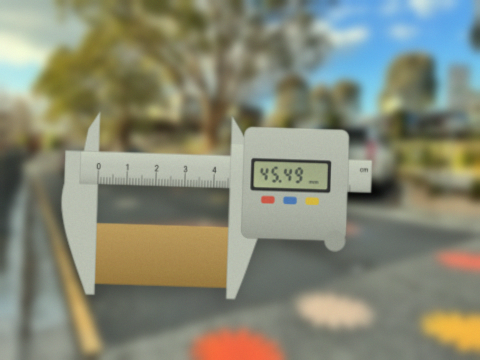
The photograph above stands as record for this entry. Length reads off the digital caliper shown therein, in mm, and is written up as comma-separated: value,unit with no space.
45.49,mm
